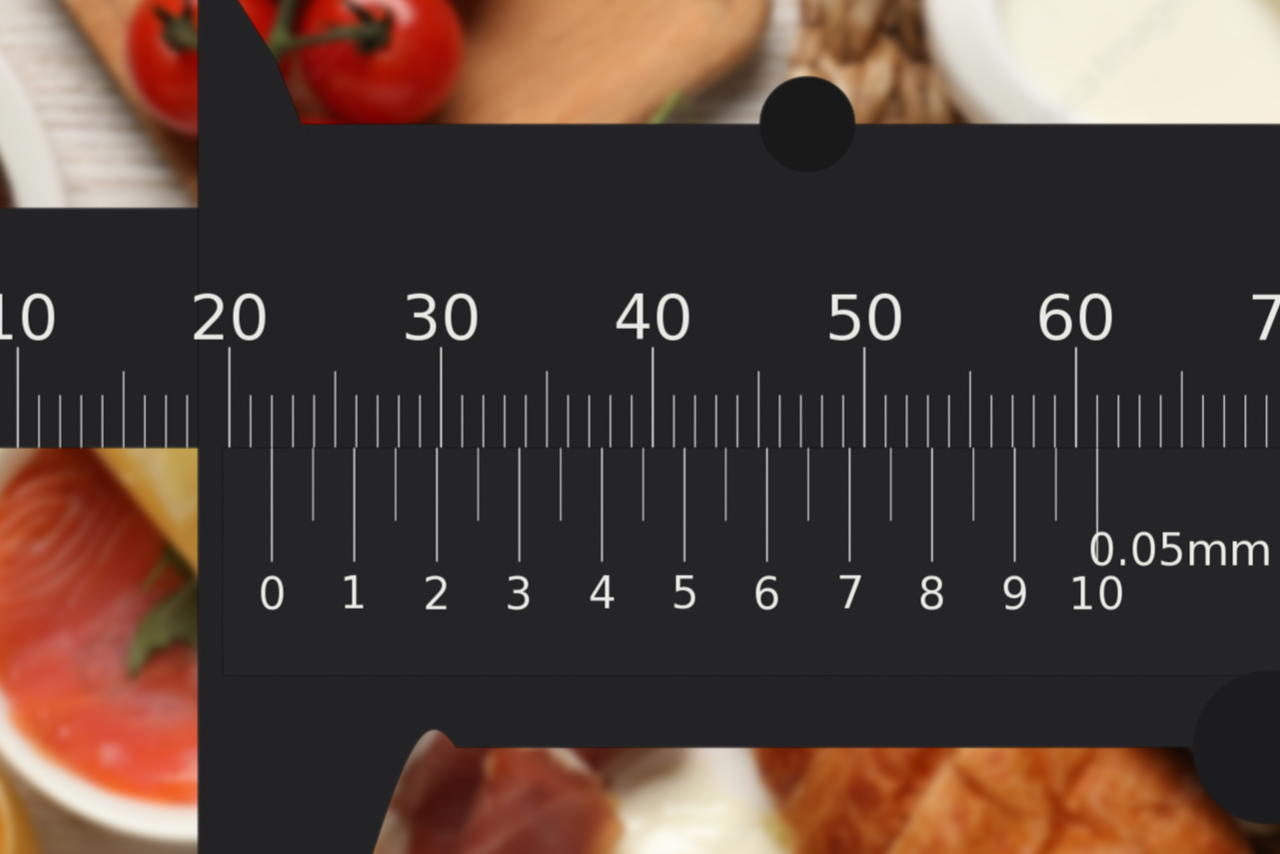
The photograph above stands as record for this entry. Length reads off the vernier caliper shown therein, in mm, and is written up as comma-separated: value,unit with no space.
22.0,mm
